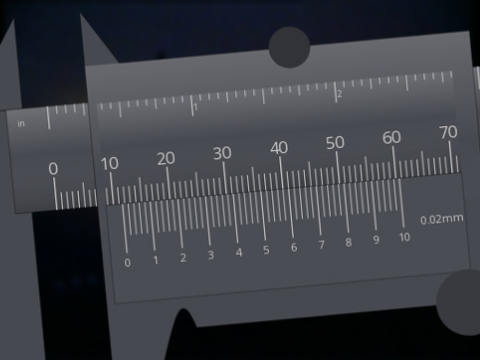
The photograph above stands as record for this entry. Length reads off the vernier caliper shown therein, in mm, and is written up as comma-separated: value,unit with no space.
11.6,mm
